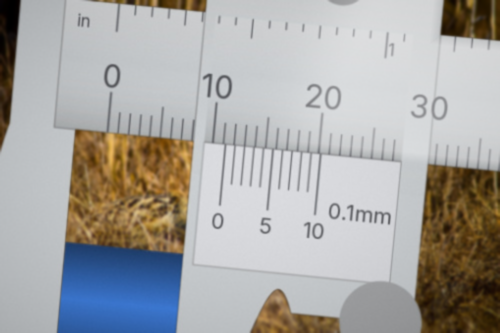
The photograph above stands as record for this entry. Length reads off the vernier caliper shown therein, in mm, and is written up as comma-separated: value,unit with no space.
11.2,mm
